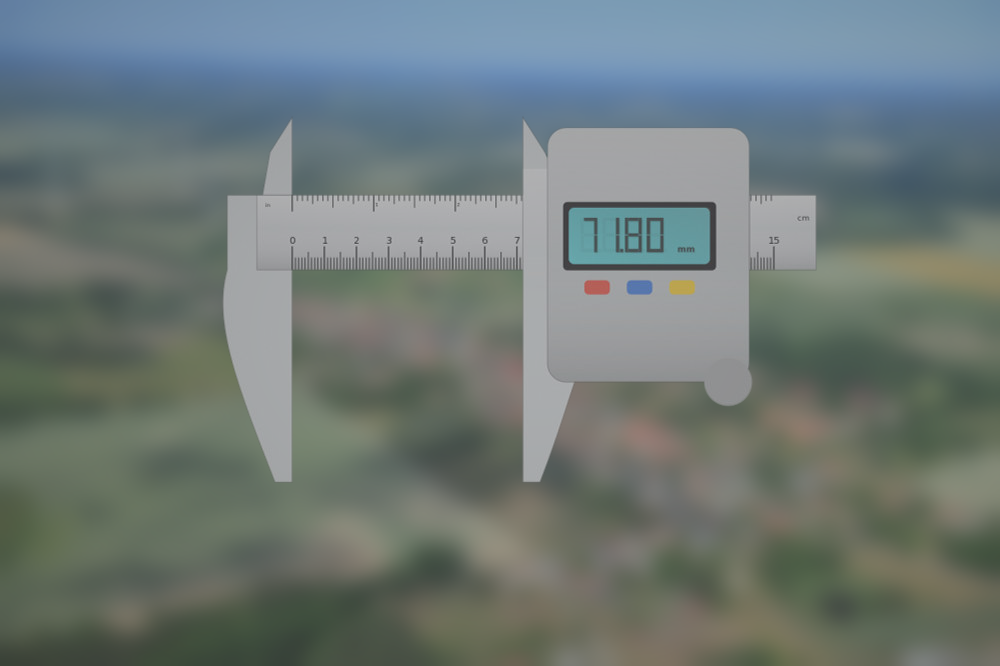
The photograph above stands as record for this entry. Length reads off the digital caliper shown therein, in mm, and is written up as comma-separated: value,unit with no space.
71.80,mm
